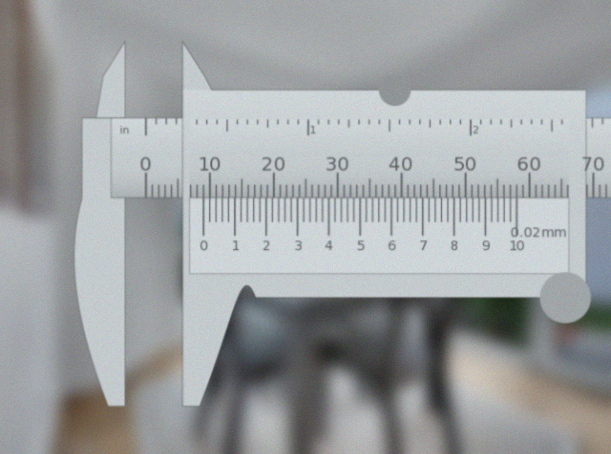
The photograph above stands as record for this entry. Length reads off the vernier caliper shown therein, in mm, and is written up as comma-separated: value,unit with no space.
9.0,mm
